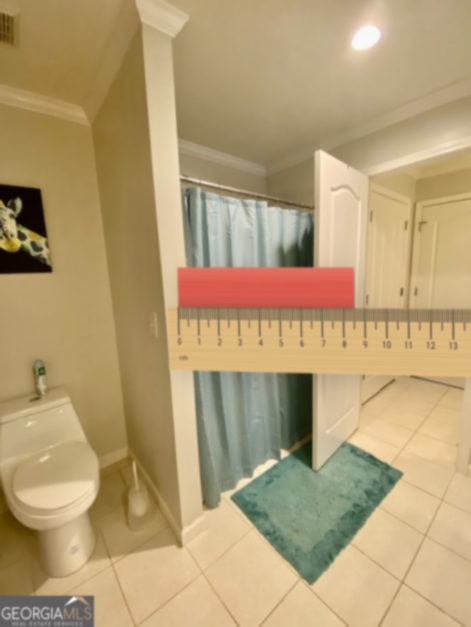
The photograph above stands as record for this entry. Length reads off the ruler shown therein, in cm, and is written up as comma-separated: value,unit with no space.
8.5,cm
